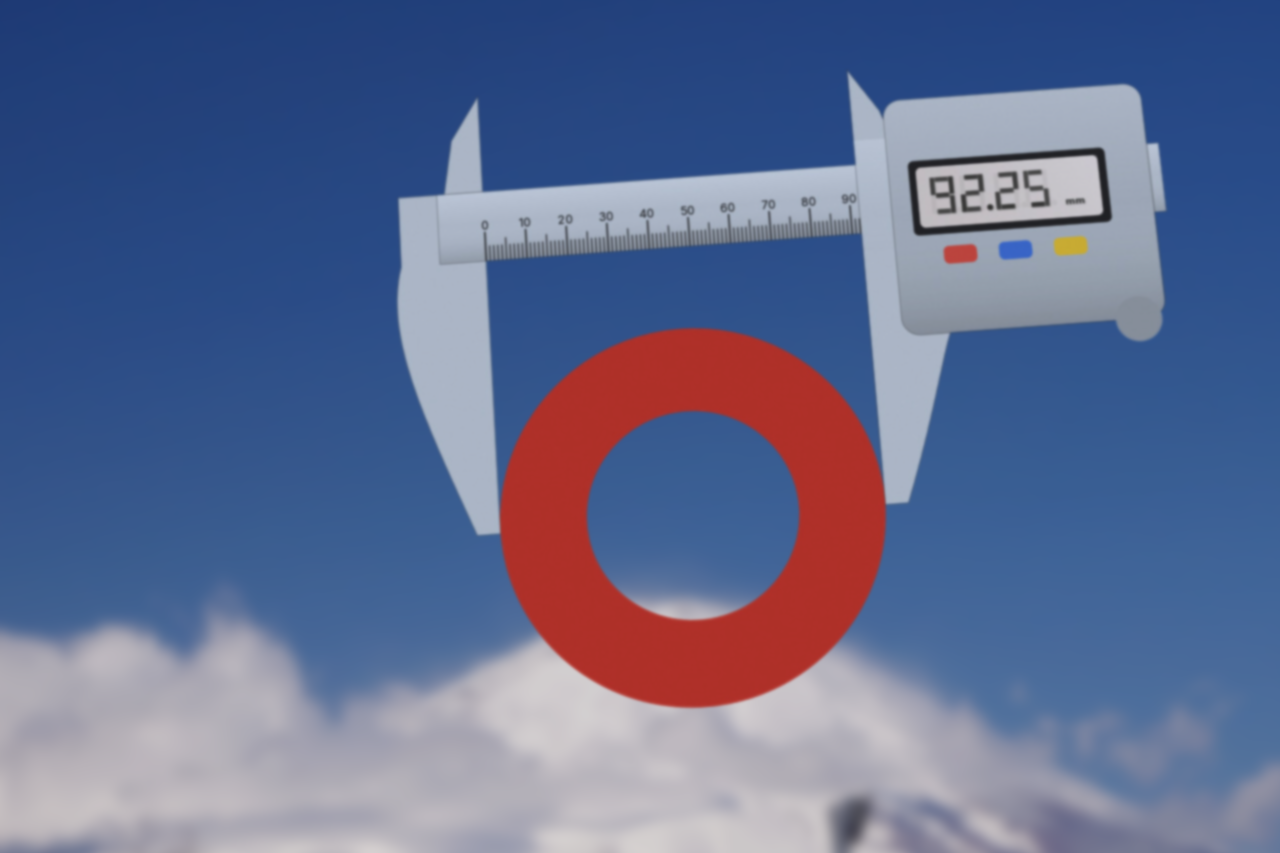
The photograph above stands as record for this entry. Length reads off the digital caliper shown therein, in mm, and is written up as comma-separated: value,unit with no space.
92.25,mm
